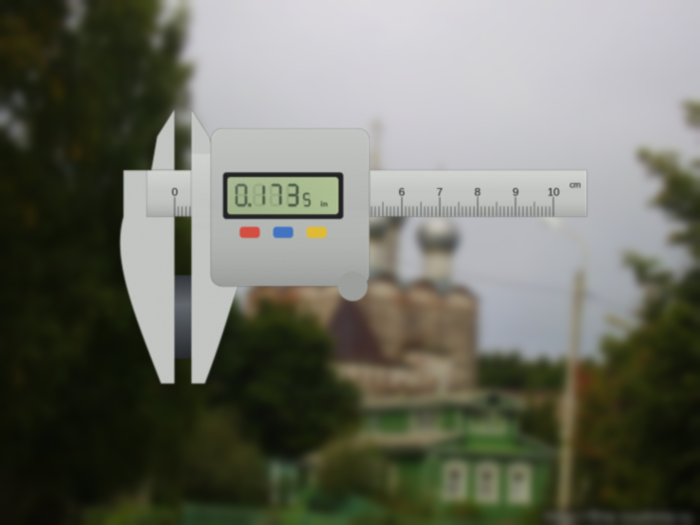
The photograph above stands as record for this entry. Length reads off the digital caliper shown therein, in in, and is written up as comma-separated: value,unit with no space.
0.1735,in
